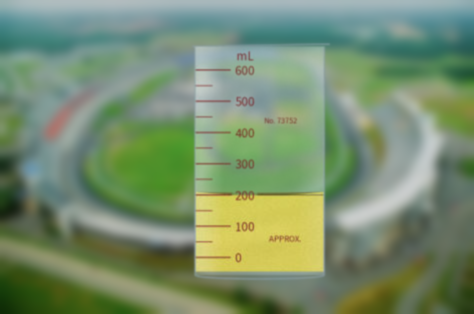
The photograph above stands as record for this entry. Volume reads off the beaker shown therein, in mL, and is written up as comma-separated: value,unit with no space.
200,mL
